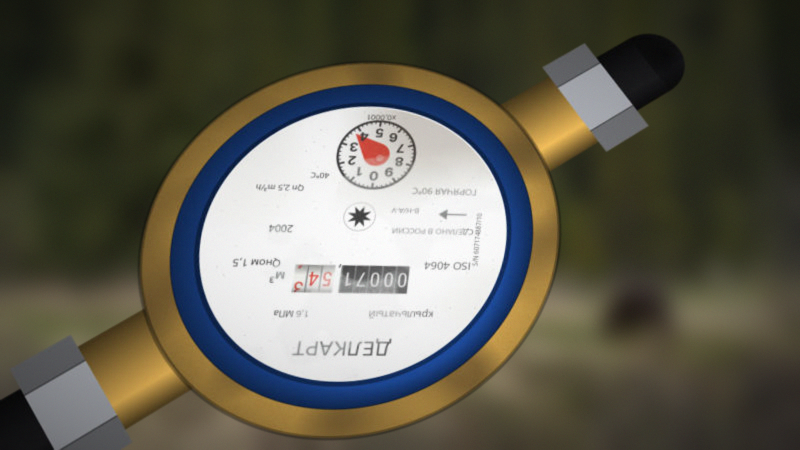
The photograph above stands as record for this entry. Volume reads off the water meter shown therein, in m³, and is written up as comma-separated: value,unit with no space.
71.5433,m³
